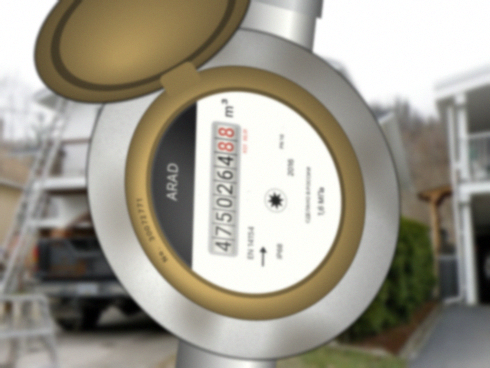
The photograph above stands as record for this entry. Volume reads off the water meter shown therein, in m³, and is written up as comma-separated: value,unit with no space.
4750264.88,m³
